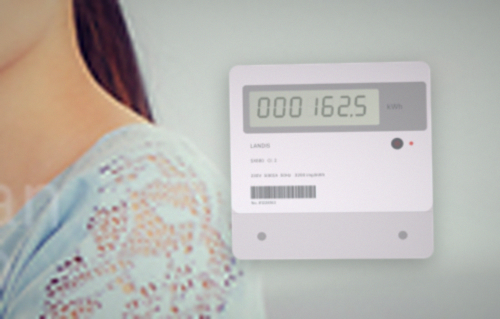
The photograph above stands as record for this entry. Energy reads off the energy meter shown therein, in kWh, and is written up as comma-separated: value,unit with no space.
162.5,kWh
